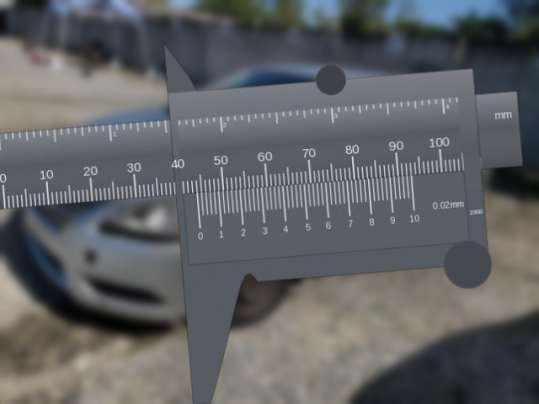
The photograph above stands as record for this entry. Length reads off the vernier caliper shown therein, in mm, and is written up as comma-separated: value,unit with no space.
44.0,mm
